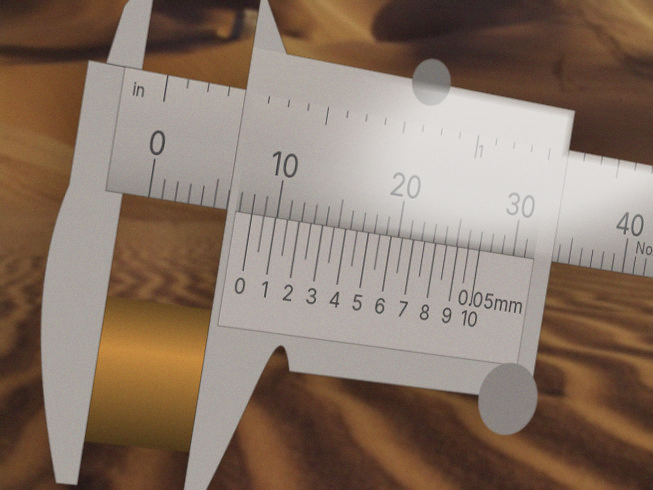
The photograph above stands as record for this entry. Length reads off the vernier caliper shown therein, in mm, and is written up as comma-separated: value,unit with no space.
8.0,mm
